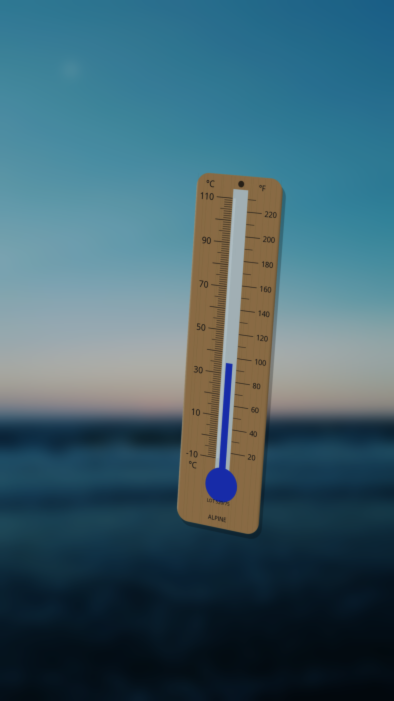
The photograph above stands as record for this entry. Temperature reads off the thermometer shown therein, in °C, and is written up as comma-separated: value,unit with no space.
35,°C
